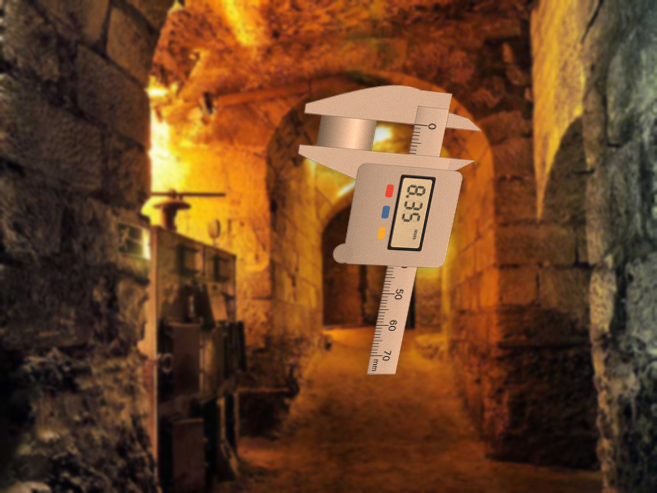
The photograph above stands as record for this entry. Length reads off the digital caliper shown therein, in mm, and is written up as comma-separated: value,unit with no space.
8.35,mm
